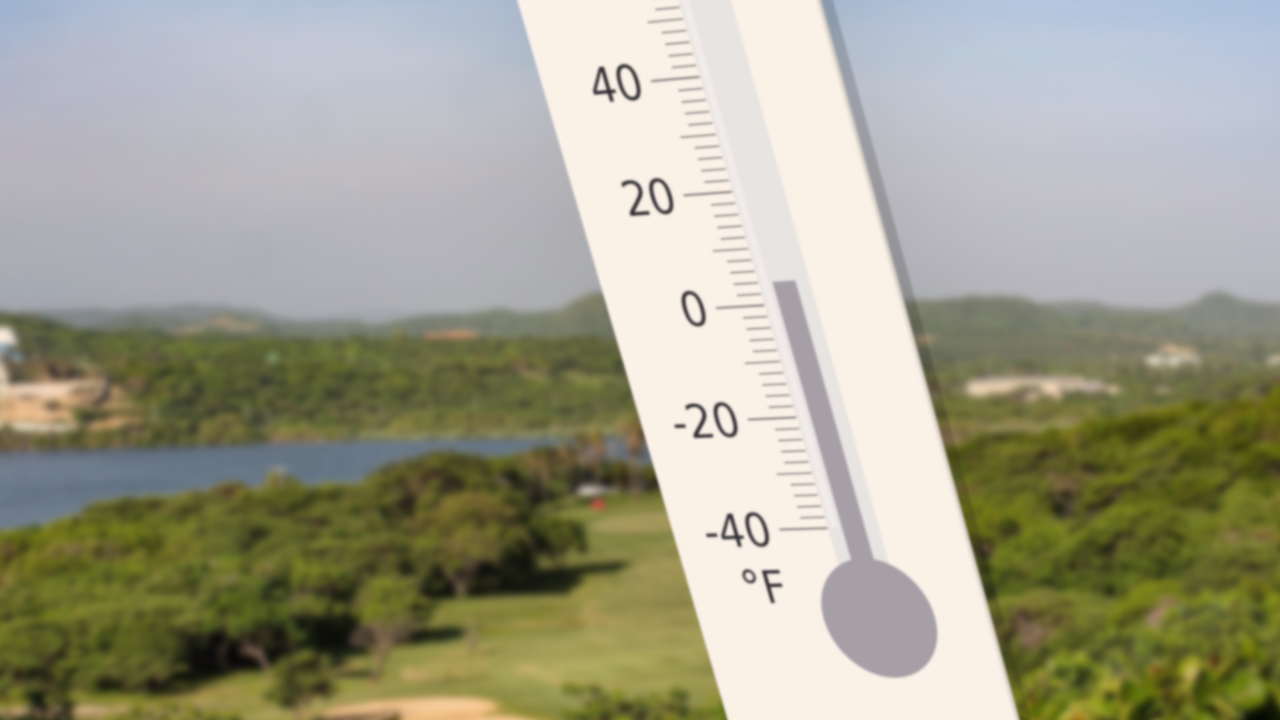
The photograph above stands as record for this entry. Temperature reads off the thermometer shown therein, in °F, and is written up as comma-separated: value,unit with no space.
4,°F
